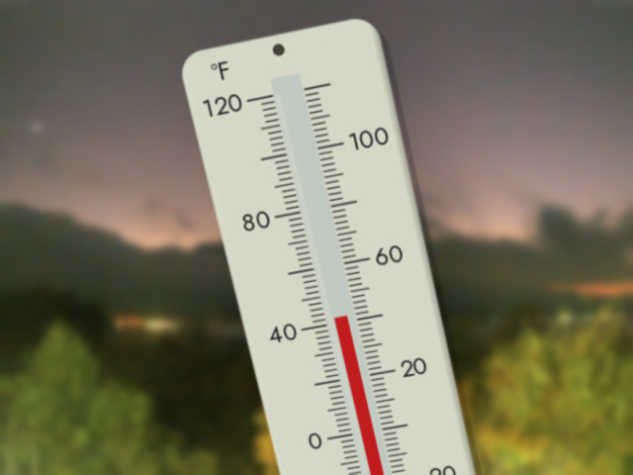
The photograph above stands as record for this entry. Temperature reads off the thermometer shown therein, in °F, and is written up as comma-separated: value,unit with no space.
42,°F
